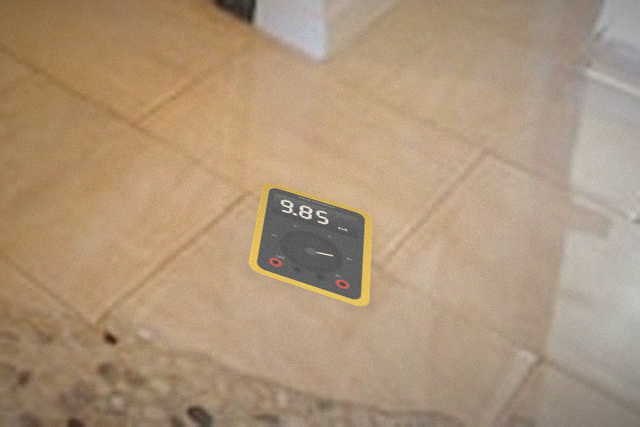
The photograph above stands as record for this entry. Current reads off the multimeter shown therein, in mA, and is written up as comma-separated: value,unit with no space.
9.85,mA
